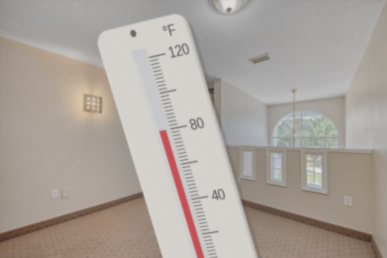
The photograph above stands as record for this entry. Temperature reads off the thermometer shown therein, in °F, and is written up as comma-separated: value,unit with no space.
80,°F
